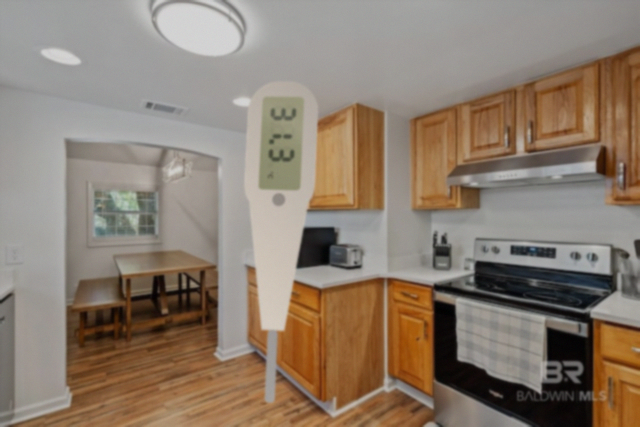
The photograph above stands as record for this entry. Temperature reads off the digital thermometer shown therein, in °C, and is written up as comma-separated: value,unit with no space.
31.3,°C
